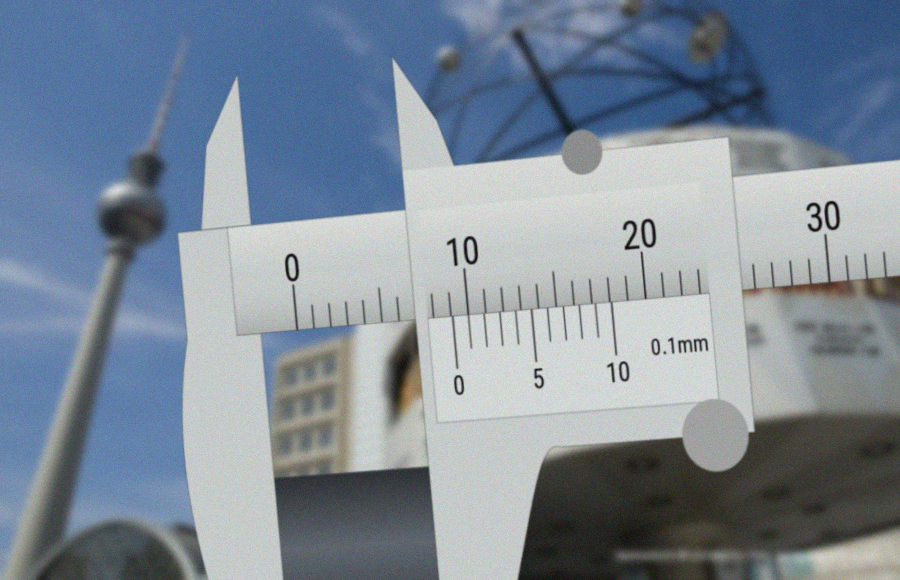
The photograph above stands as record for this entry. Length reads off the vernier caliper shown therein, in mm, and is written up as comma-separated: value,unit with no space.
9.1,mm
